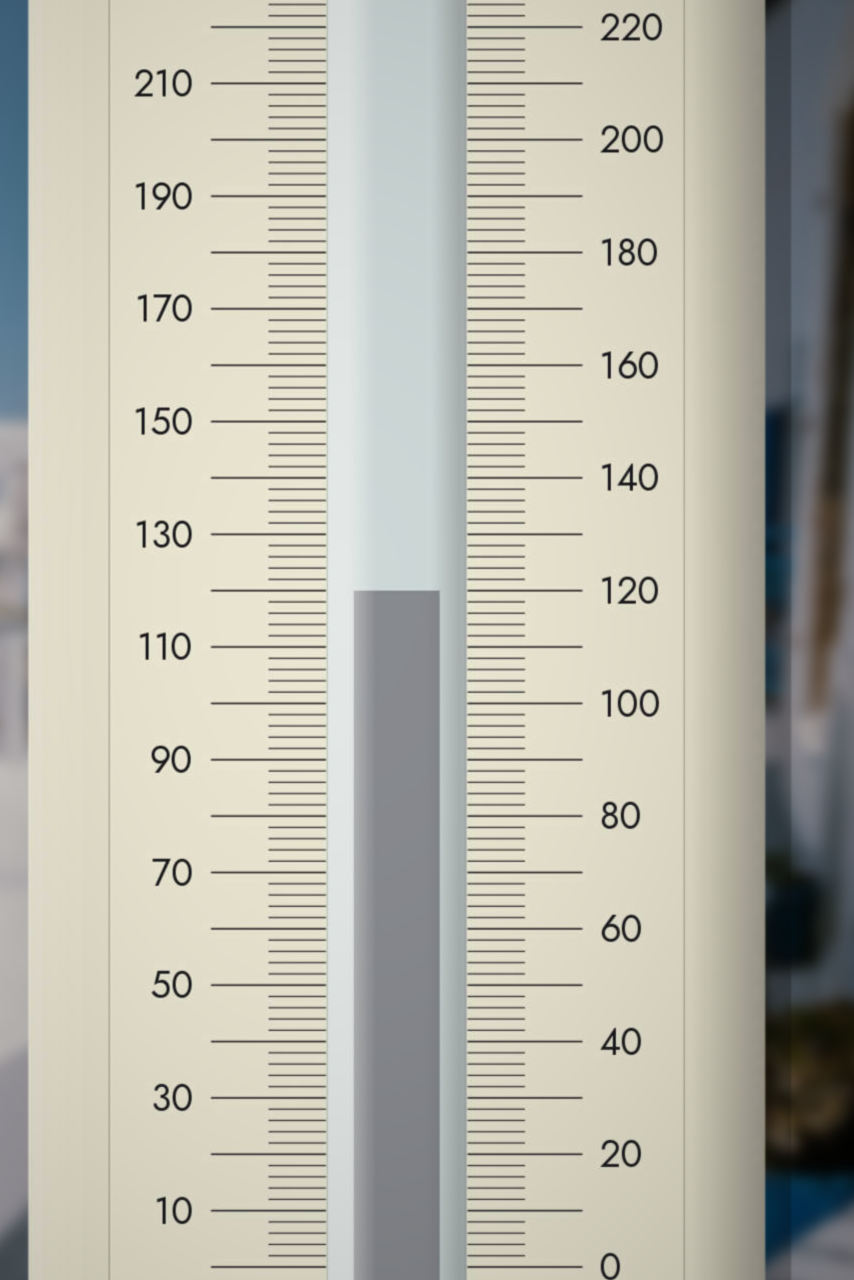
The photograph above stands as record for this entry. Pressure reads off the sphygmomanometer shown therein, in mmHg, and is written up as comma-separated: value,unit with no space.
120,mmHg
